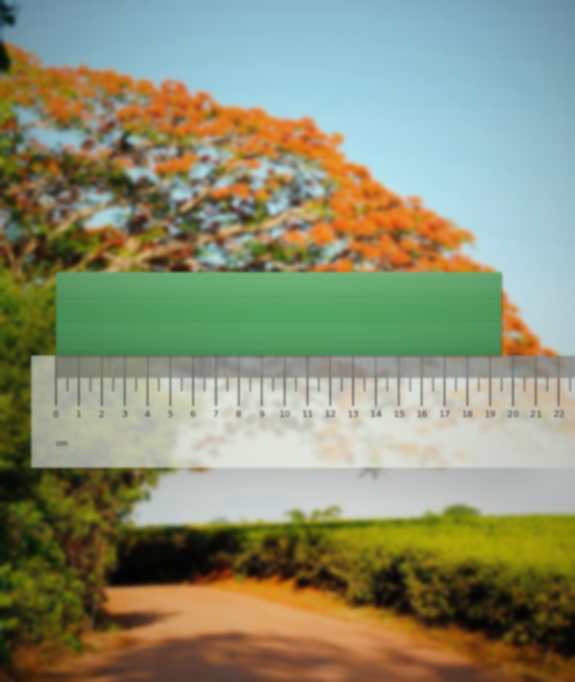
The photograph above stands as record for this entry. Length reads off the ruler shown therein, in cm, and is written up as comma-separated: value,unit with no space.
19.5,cm
